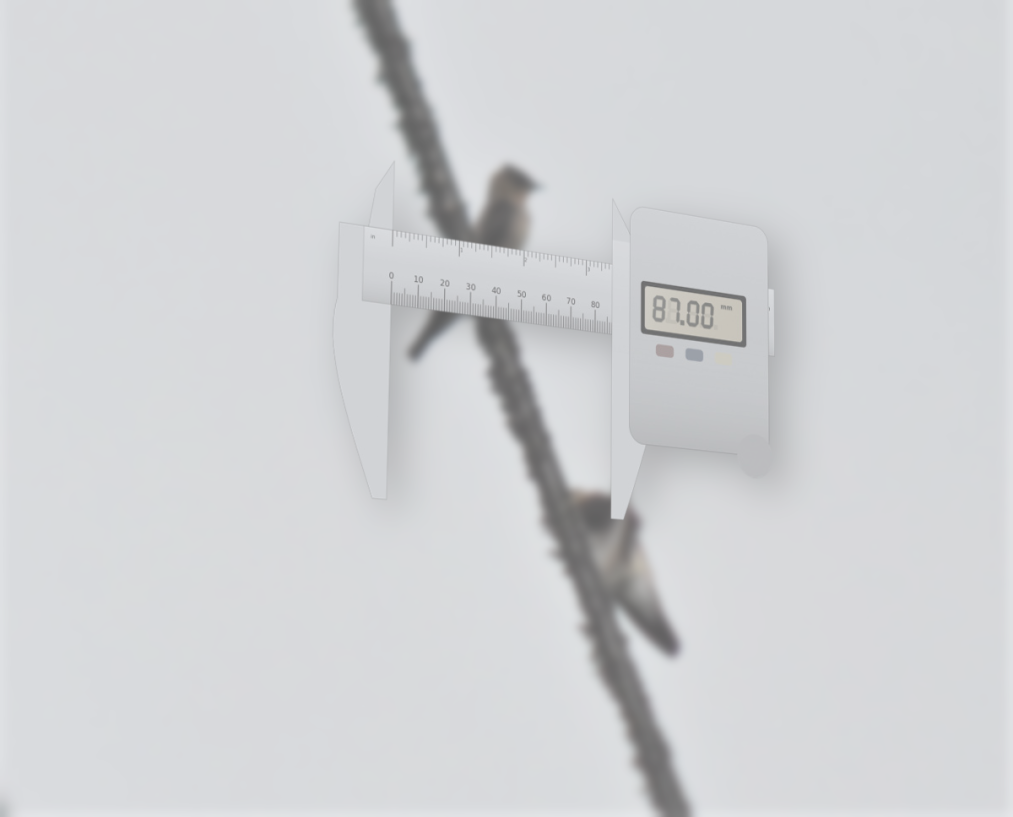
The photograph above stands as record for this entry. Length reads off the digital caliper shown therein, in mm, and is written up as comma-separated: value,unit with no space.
87.00,mm
